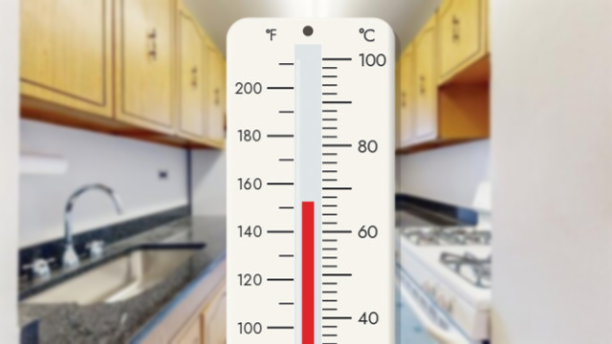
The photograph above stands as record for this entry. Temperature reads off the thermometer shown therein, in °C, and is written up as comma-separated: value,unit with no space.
67,°C
